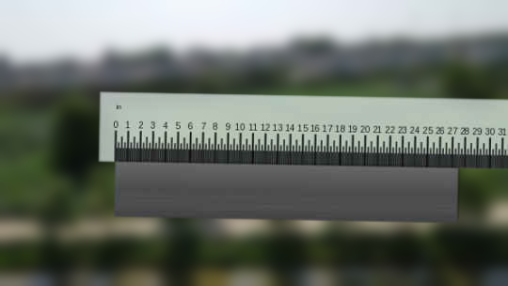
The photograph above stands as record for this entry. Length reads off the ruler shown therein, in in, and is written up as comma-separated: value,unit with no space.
27.5,in
